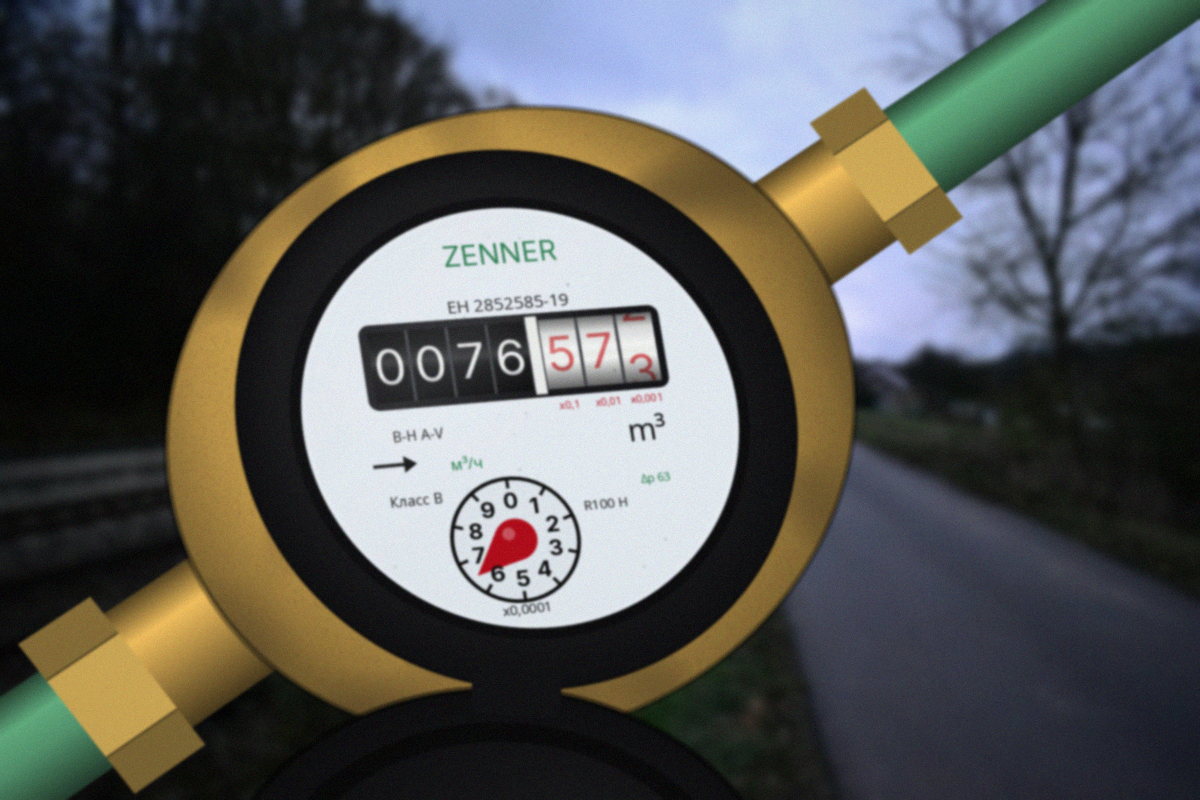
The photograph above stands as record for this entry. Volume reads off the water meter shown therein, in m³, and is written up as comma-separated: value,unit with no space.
76.5726,m³
